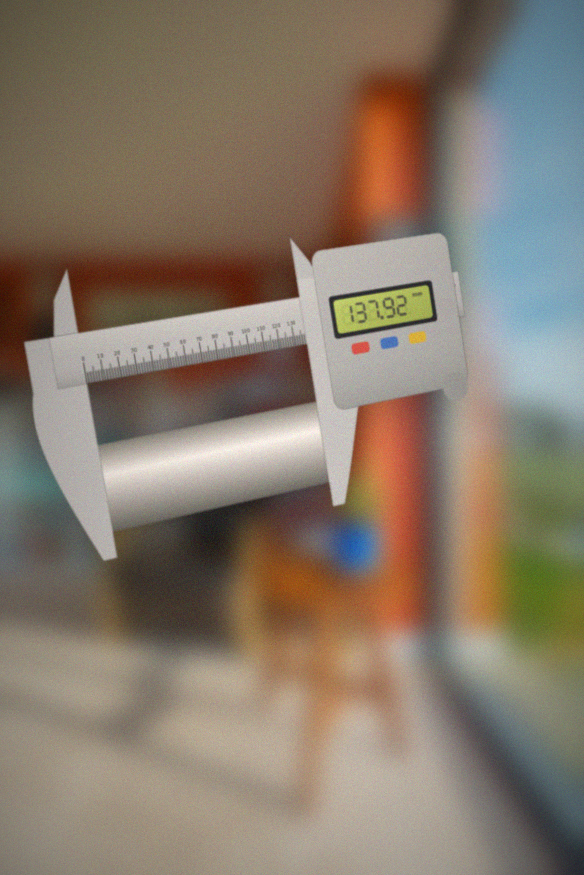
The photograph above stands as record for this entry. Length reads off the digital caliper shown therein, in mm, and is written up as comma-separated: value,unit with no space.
137.92,mm
